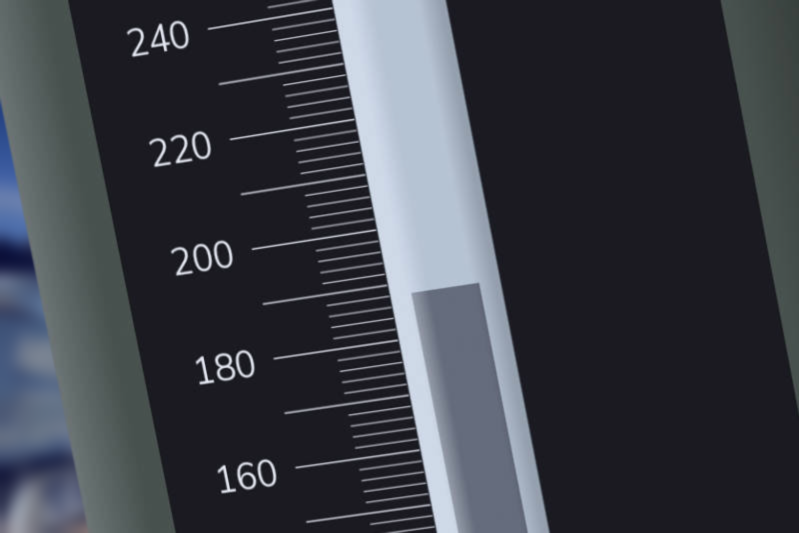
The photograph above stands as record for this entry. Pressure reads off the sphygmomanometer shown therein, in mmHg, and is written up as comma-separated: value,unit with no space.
188,mmHg
